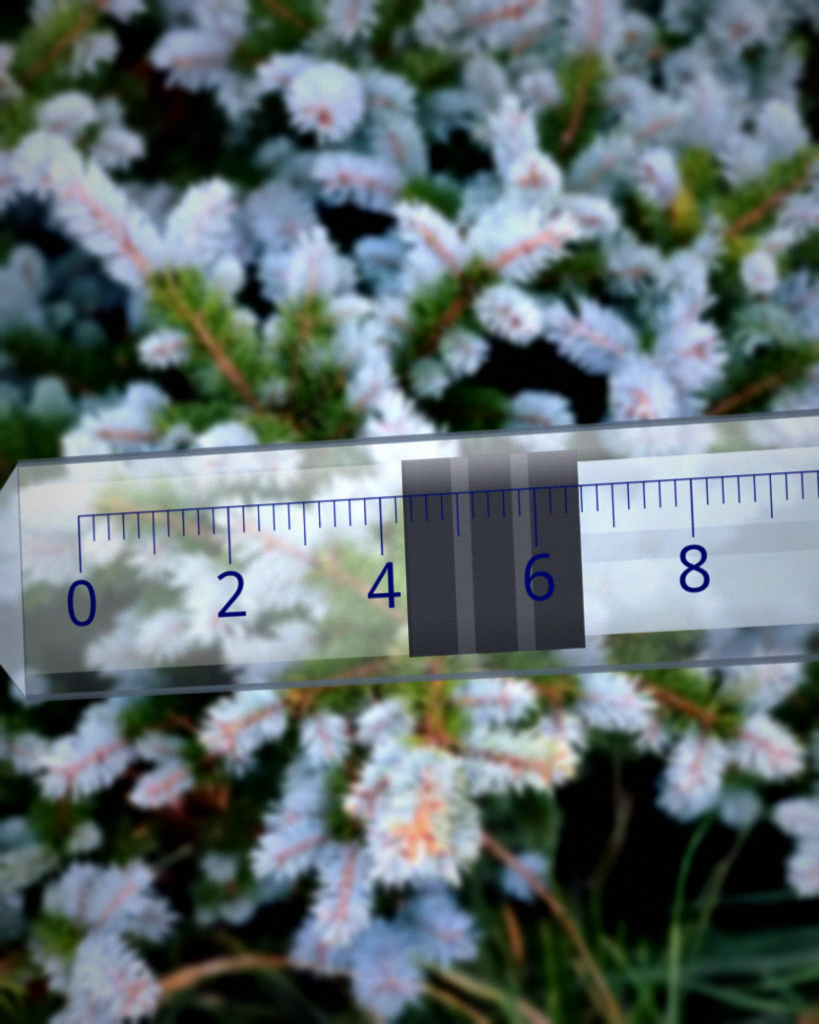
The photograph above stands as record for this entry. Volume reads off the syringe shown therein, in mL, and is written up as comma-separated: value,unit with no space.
4.3,mL
